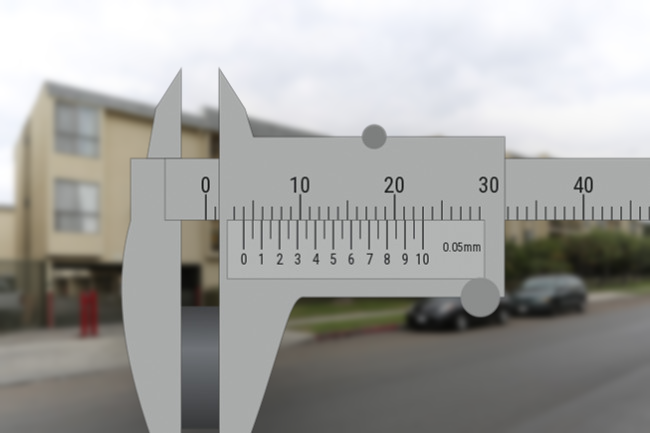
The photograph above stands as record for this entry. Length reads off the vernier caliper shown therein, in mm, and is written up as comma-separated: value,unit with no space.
4.0,mm
